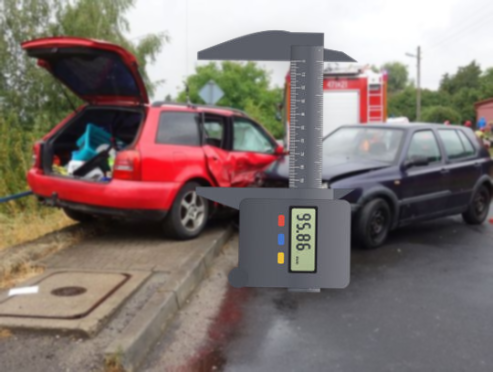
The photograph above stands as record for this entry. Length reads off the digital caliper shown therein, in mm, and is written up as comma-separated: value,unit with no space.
95.86,mm
